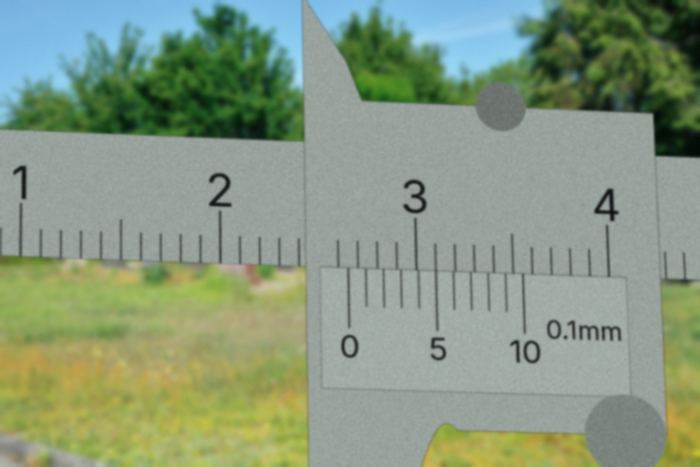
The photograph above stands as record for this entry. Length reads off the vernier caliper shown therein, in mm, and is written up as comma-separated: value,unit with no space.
26.5,mm
